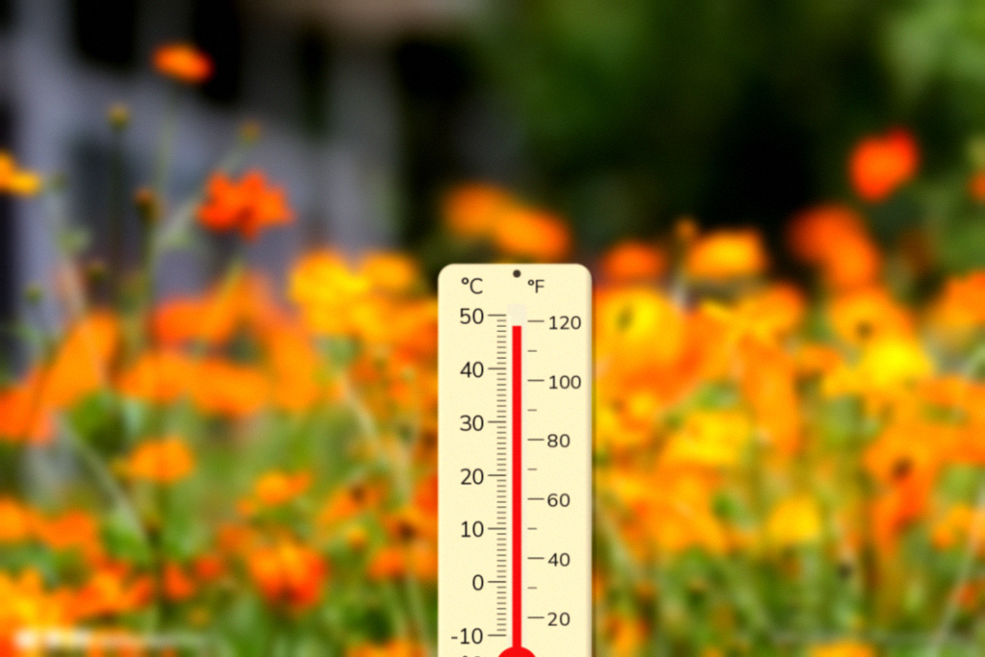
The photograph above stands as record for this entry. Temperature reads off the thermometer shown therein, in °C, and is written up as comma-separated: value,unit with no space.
48,°C
